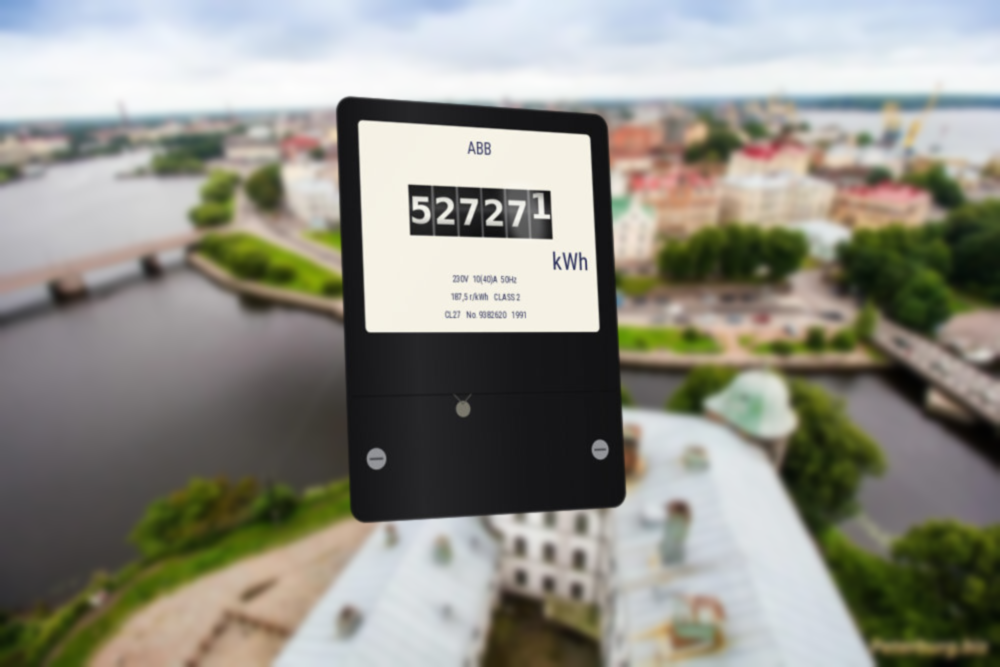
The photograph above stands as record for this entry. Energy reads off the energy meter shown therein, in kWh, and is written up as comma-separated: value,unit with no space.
527271,kWh
